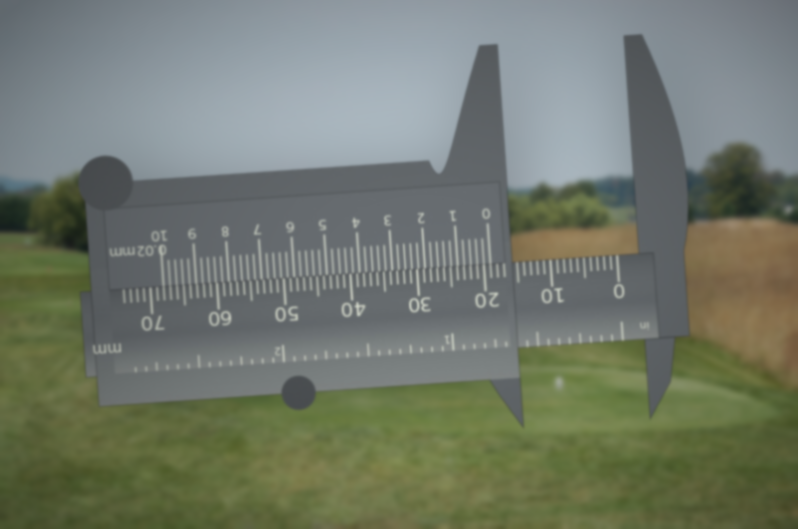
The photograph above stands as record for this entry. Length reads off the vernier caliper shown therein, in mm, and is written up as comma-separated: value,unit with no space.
19.0,mm
